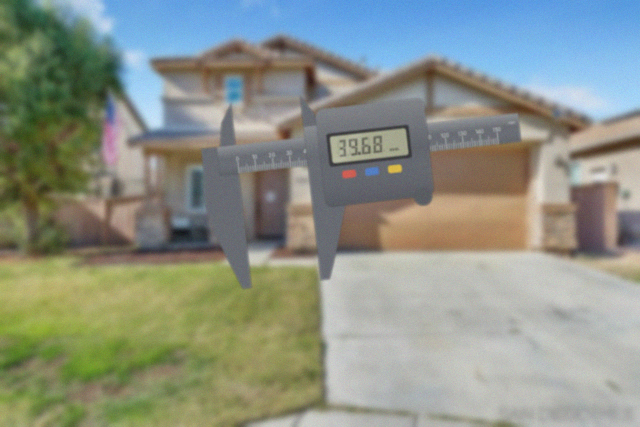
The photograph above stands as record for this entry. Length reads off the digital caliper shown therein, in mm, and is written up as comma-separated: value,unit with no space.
39.68,mm
